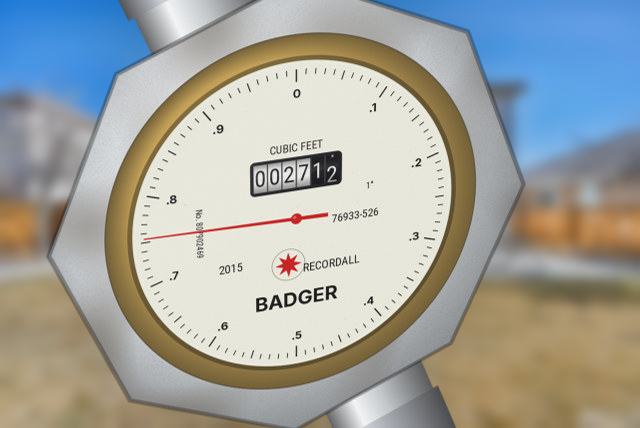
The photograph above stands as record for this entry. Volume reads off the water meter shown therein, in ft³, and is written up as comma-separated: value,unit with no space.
2711.75,ft³
